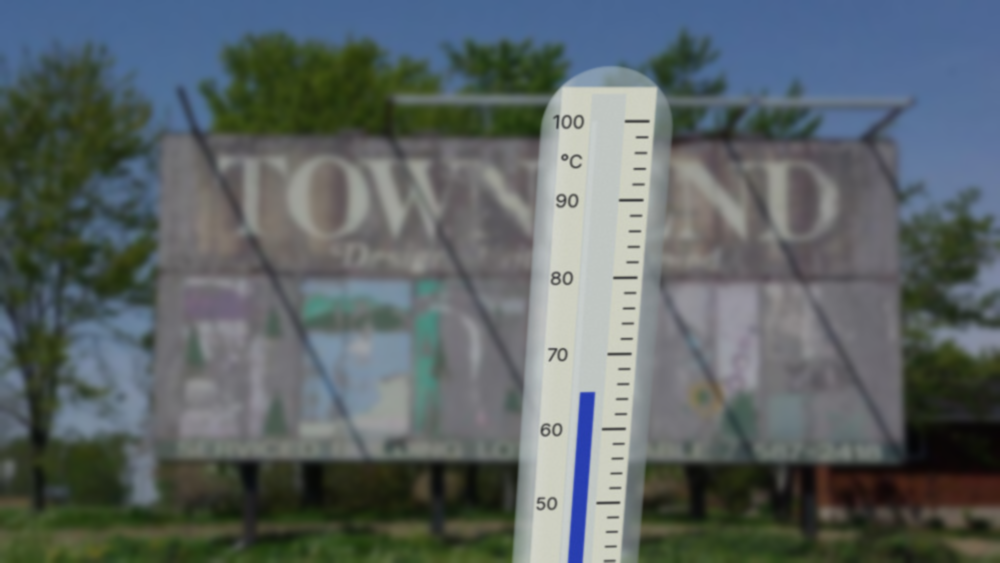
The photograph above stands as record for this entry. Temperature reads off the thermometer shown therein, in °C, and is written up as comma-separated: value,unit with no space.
65,°C
